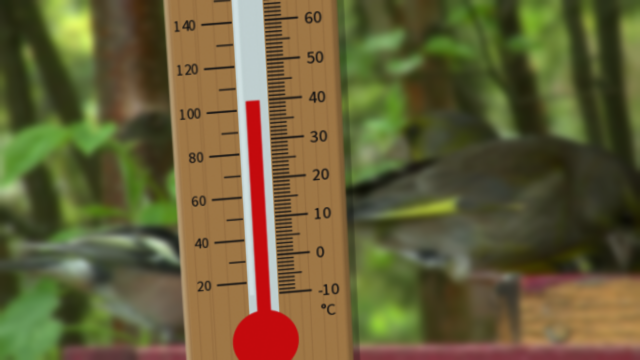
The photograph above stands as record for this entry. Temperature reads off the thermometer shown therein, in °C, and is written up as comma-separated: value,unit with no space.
40,°C
